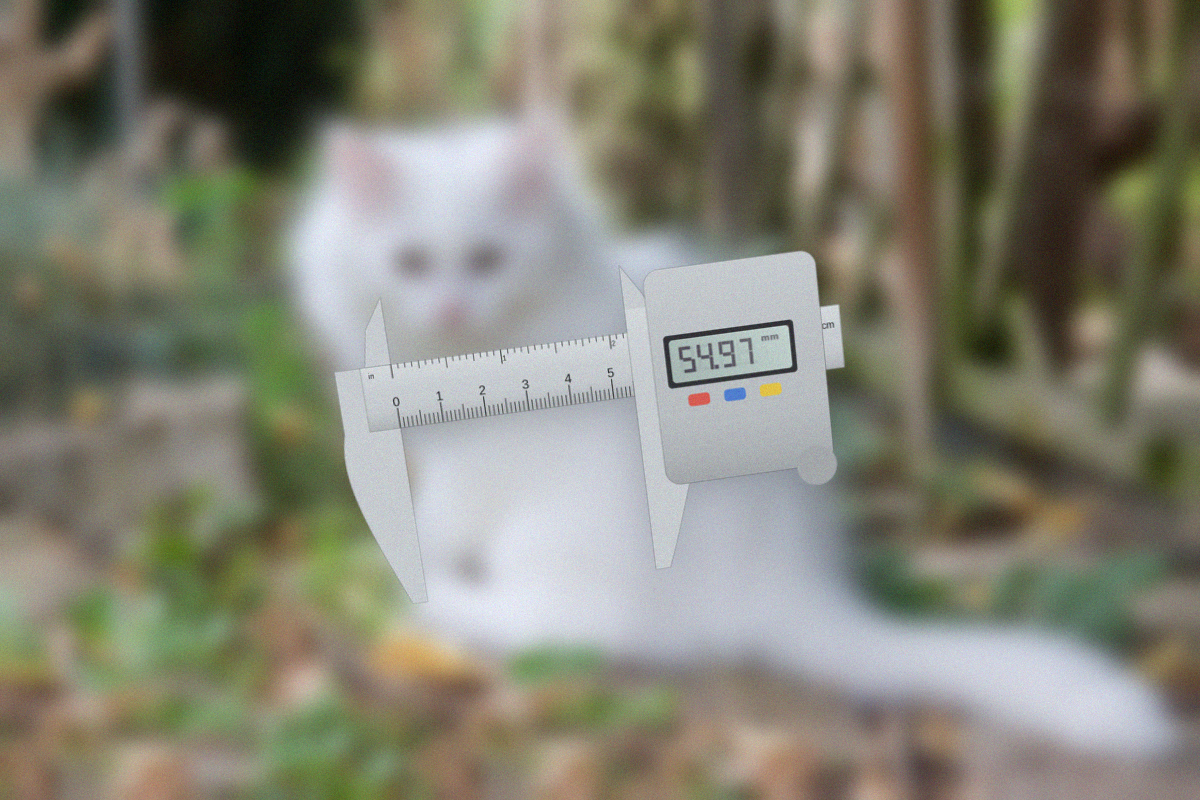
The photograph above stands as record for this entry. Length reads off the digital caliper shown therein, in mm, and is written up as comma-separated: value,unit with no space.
54.97,mm
